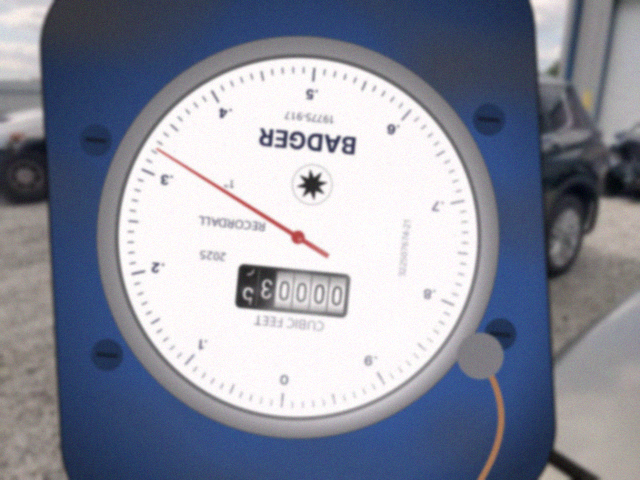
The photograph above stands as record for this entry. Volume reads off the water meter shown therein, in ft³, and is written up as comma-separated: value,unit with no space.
35.32,ft³
